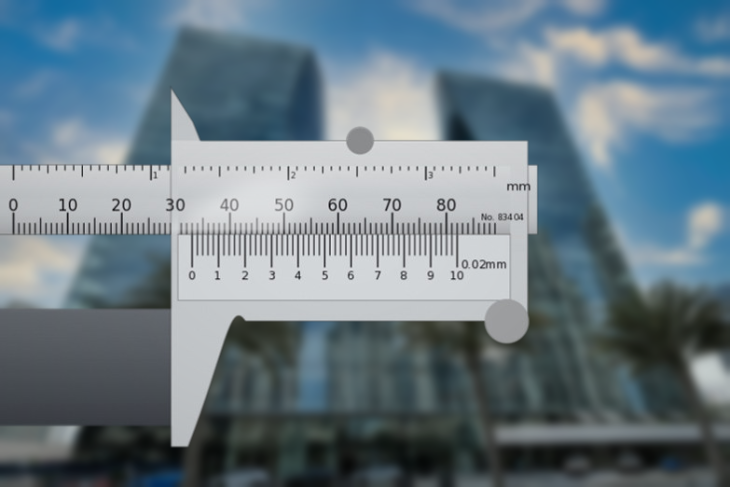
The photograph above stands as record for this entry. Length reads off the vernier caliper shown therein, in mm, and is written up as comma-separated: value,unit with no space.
33.0,mm
